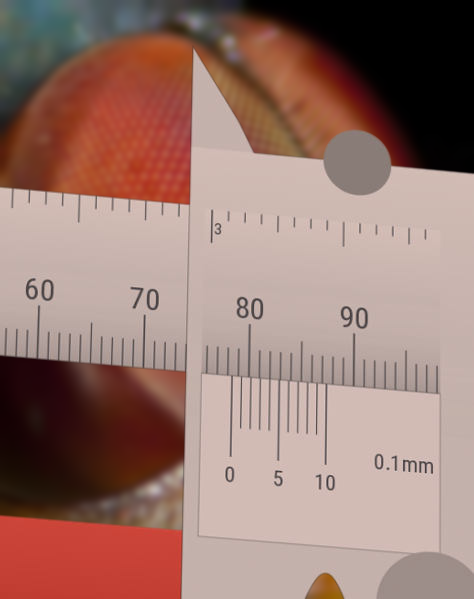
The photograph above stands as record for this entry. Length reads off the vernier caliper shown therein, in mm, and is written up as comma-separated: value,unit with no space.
78.4,mm
